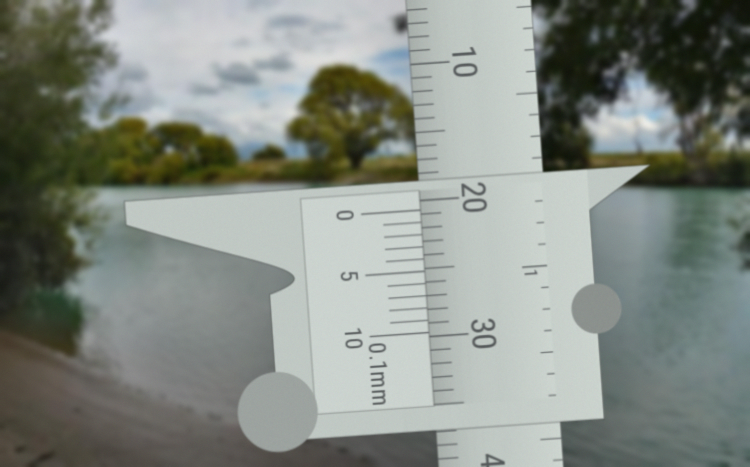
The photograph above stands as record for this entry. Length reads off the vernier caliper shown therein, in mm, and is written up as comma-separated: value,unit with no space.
20.7,mm
